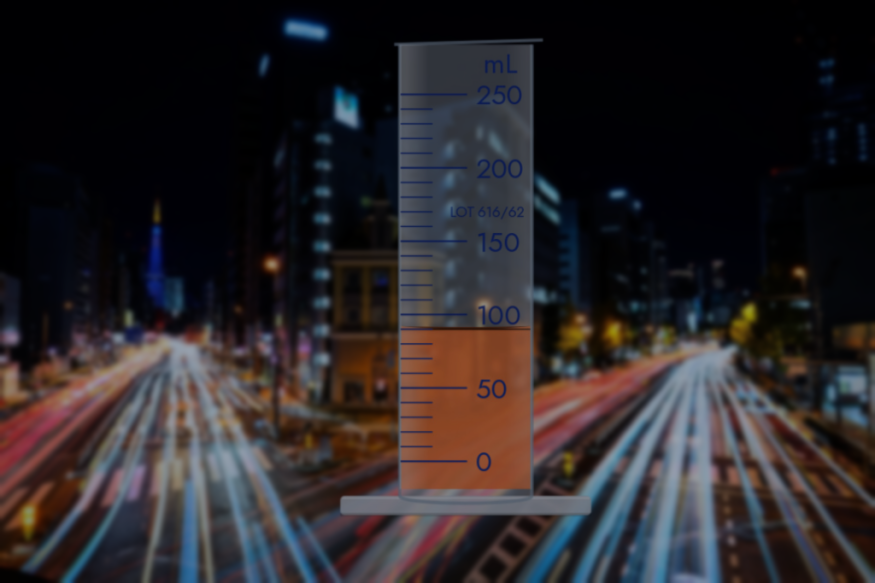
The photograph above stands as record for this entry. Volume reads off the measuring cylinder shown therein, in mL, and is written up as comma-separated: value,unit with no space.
90,mL
